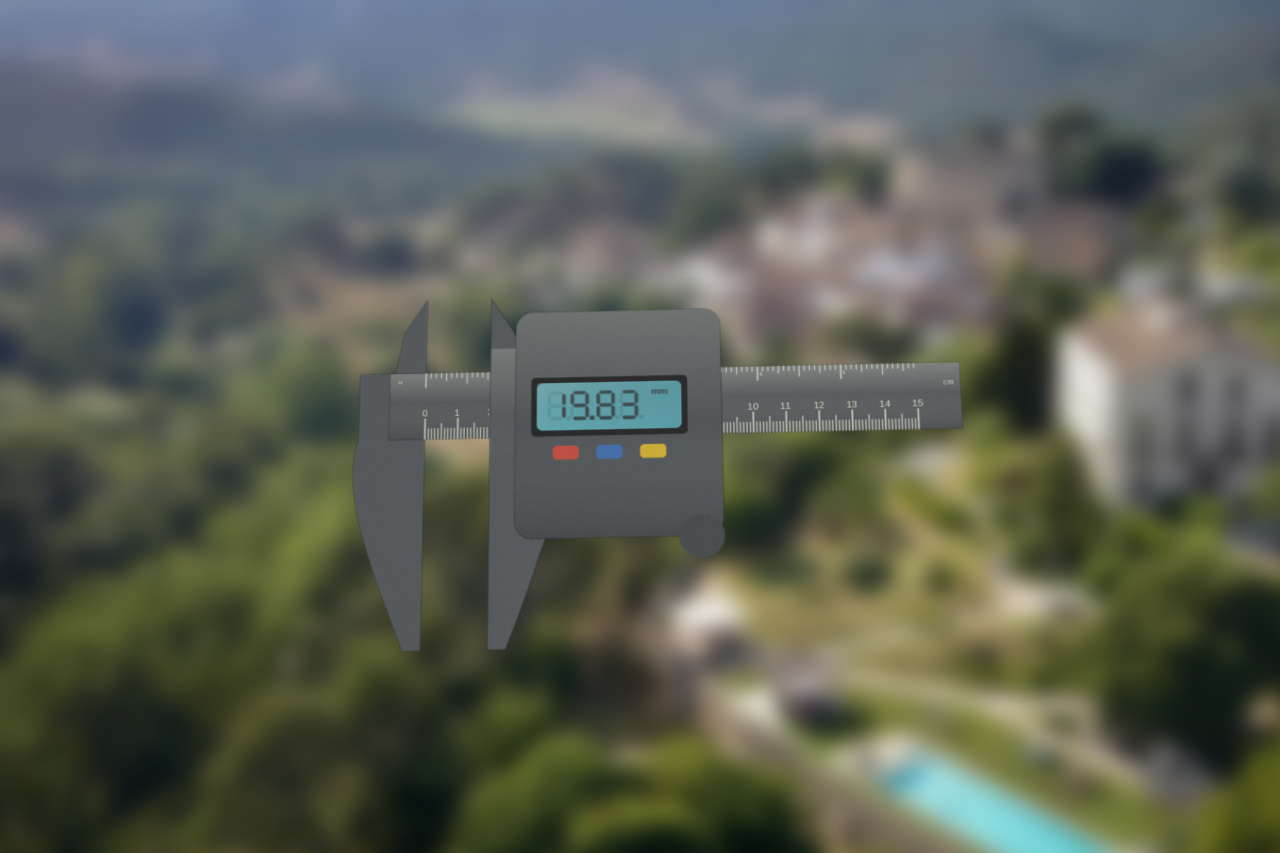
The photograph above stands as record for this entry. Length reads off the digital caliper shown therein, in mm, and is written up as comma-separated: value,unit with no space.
19.83,mm
